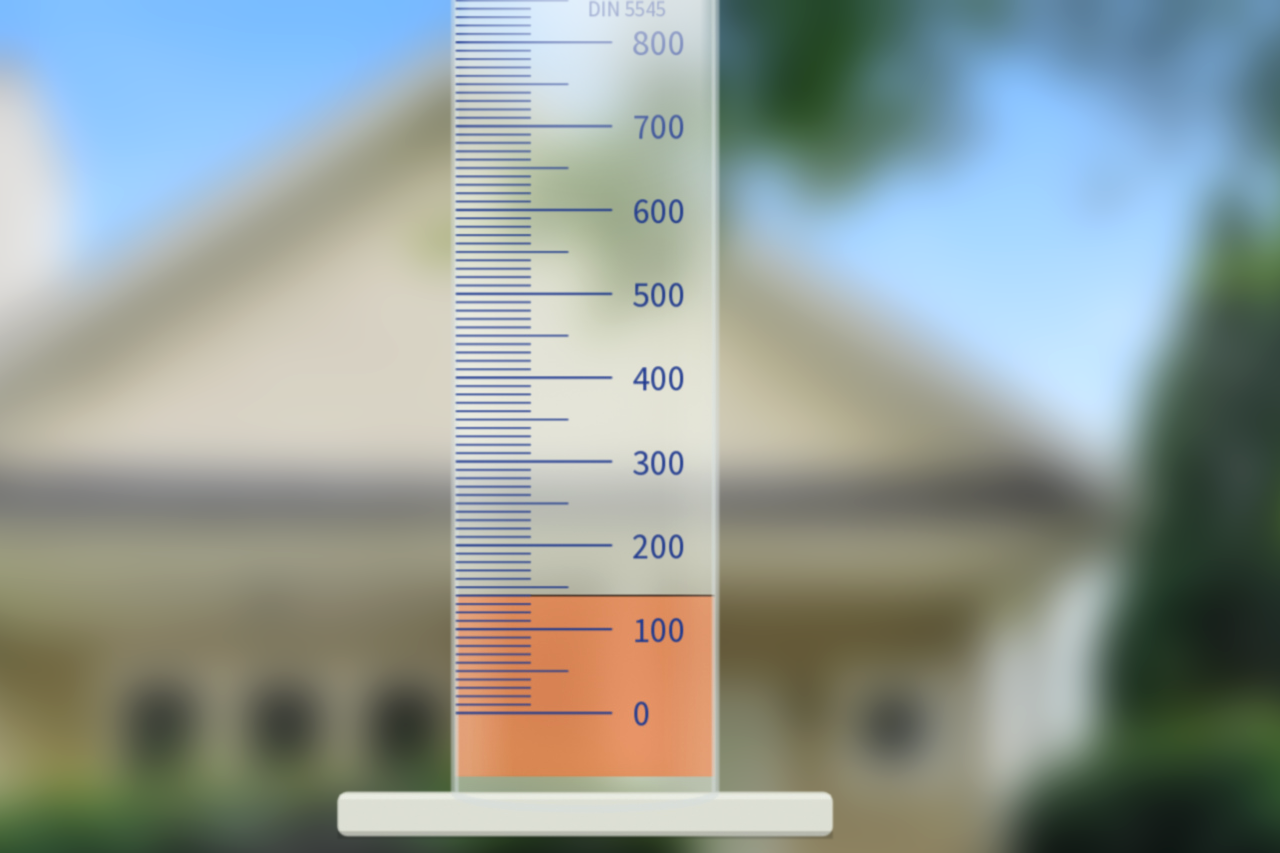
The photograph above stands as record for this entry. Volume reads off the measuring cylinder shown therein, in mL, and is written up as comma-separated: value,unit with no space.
140,mL
